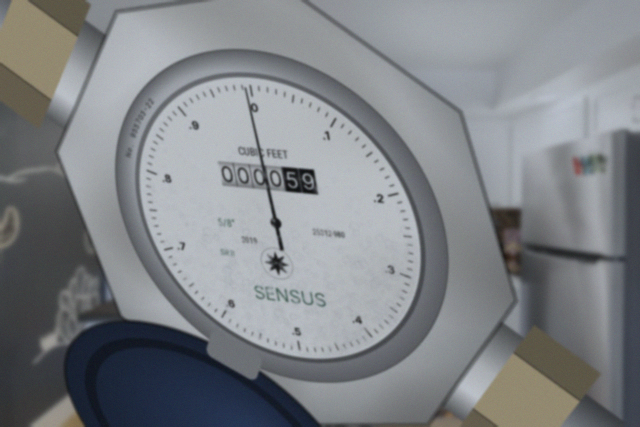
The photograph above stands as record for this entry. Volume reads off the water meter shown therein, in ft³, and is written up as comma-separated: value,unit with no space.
58.99,ft³
